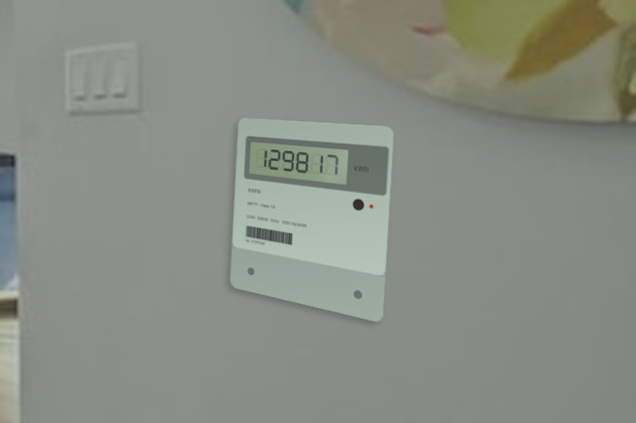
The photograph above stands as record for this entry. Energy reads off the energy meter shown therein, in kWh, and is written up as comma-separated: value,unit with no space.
129817,kWh
